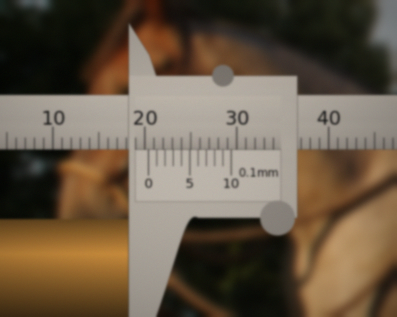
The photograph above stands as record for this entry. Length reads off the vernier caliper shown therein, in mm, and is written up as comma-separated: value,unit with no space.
20.4,mm
